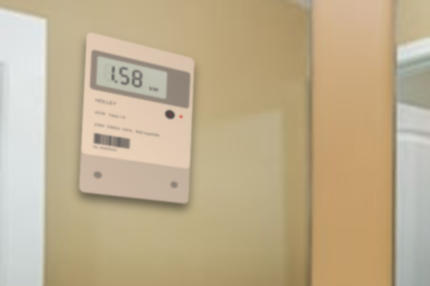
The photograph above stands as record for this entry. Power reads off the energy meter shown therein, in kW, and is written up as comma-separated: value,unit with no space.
1.58,kW
